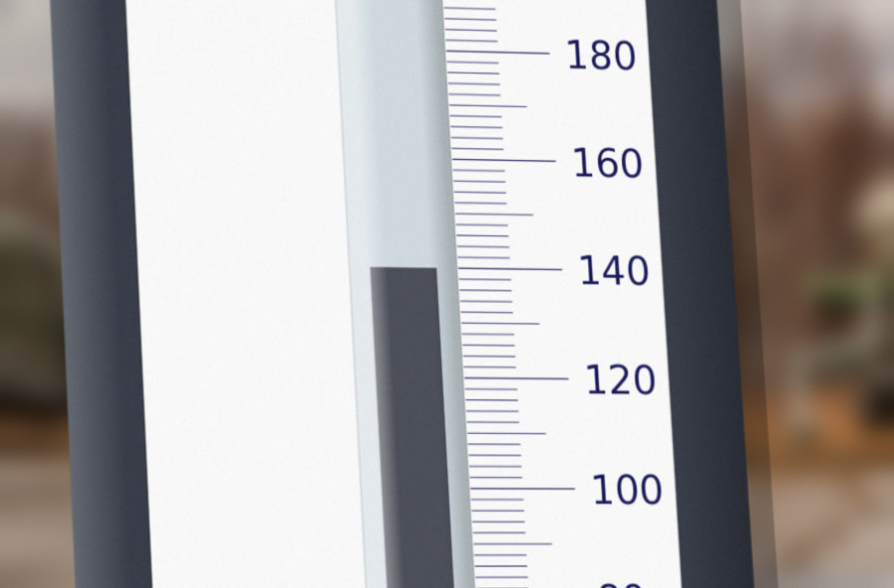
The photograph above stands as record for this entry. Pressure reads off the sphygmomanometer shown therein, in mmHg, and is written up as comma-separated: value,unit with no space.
140,mmHg
